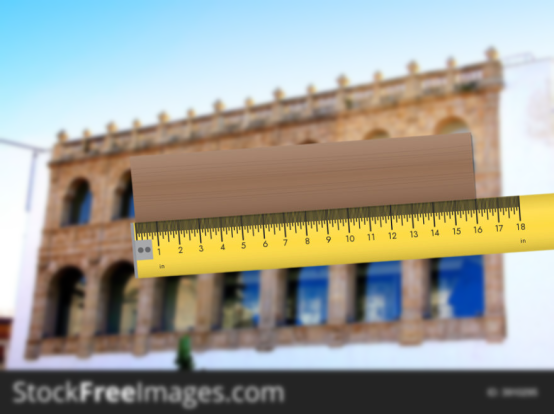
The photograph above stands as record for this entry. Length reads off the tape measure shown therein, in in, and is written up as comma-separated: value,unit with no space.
16,in
